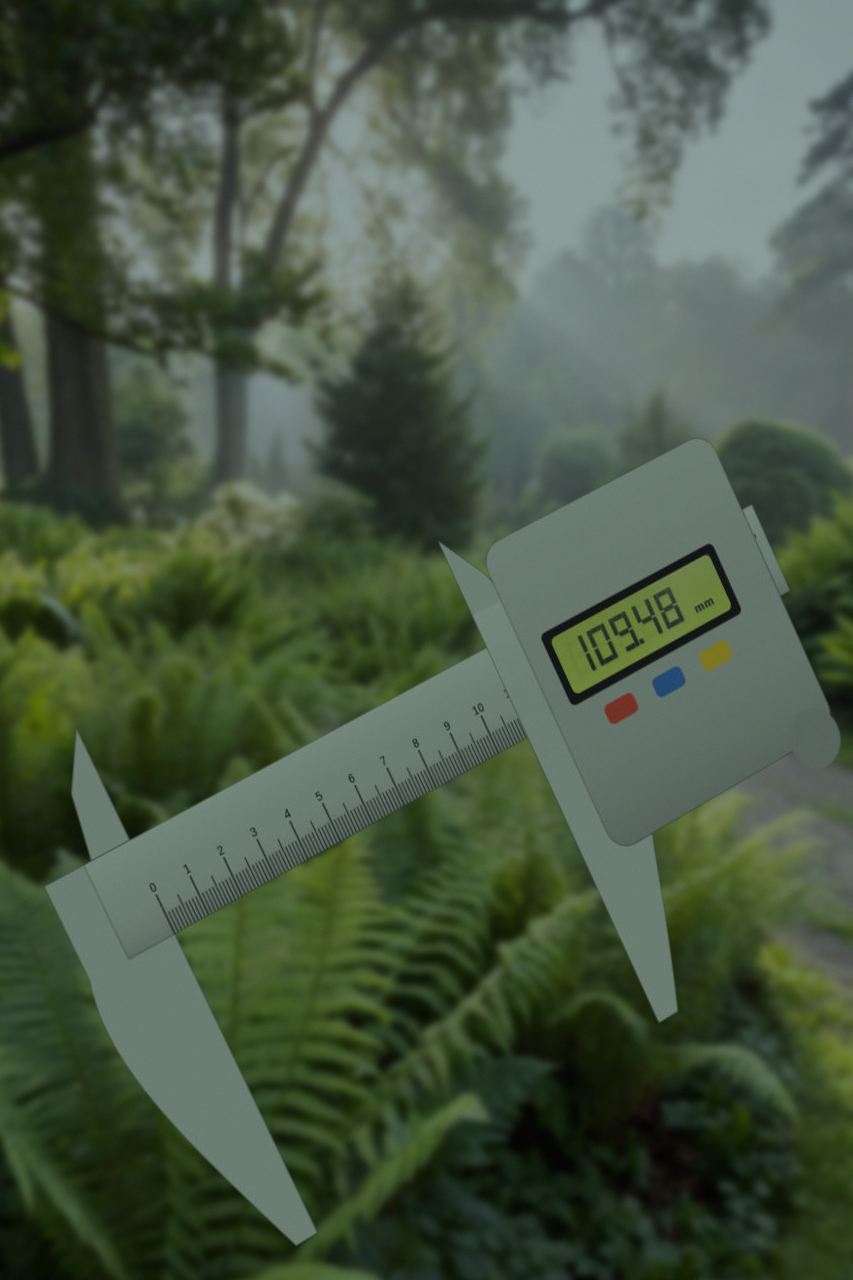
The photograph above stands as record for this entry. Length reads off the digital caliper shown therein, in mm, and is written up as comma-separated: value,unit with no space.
109.48,mm
